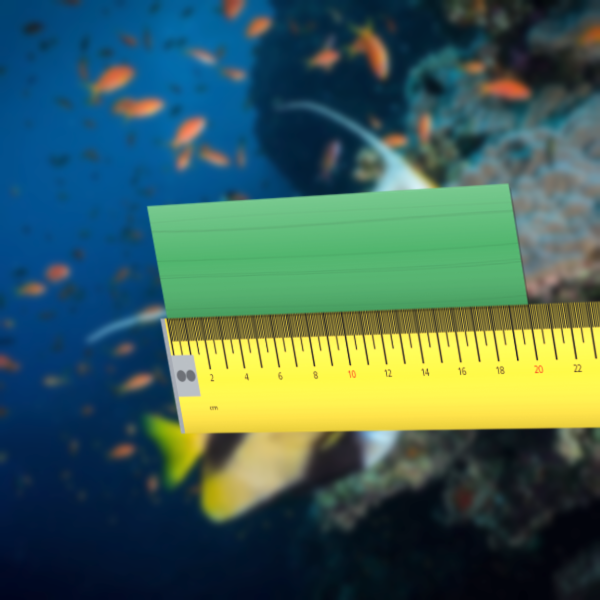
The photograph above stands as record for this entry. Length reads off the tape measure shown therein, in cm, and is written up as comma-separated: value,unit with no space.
20,cm
